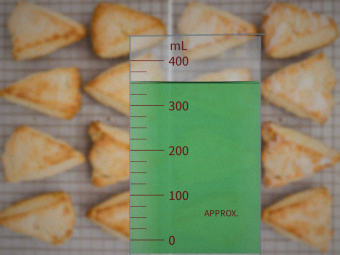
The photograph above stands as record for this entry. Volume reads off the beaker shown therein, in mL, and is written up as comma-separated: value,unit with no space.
350,mL
